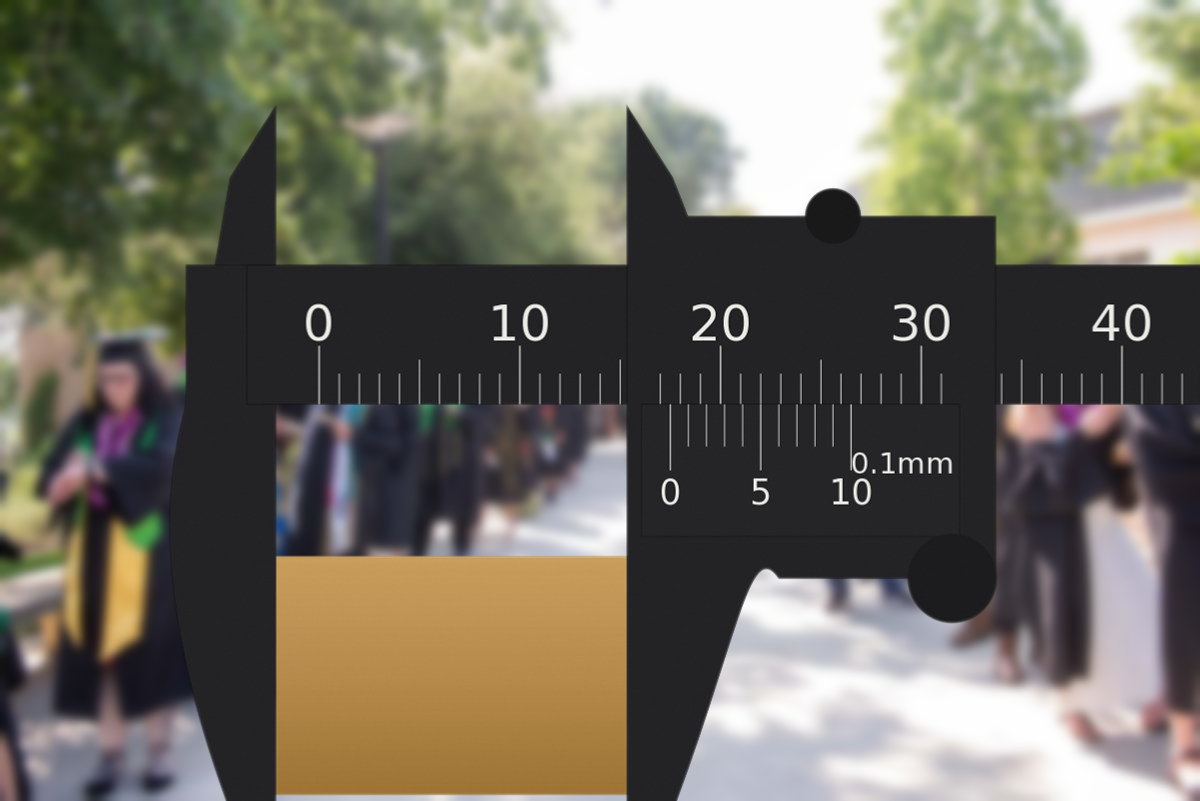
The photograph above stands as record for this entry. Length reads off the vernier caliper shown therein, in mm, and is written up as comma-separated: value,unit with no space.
17.5,mm
